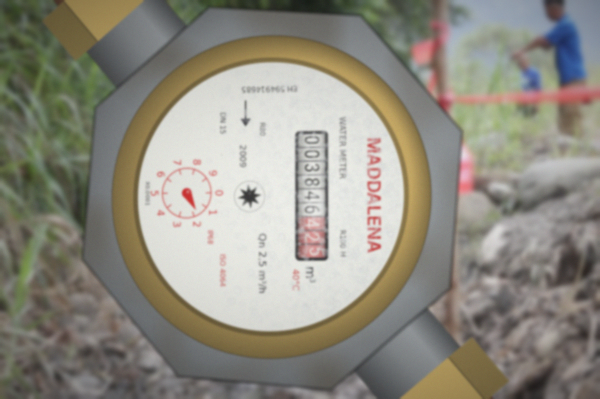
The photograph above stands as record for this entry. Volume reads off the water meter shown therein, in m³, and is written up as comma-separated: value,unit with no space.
3846.4251,m³
